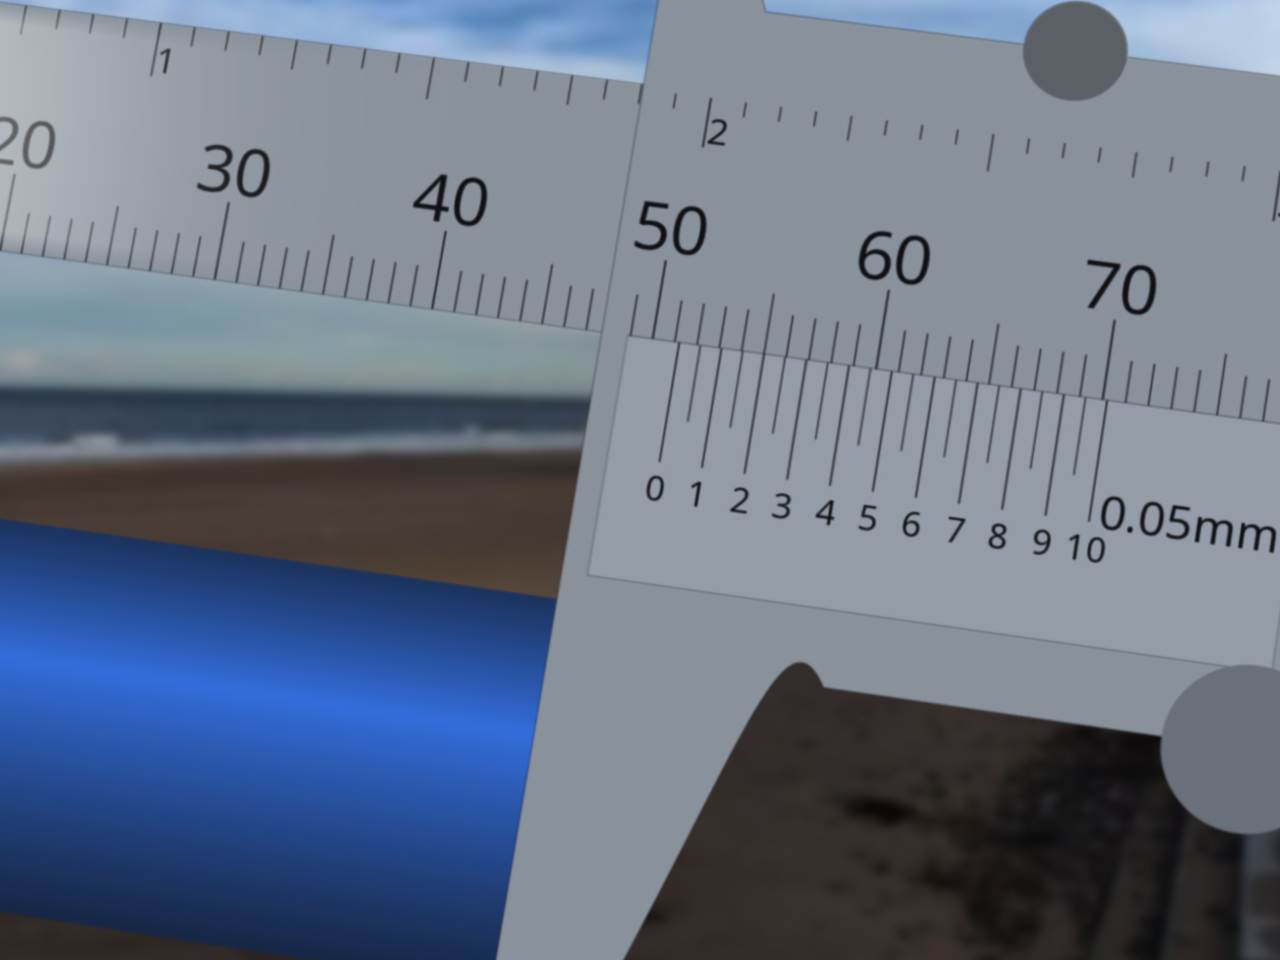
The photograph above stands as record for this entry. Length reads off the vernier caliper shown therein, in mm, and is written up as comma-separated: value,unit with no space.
51.2,mm
